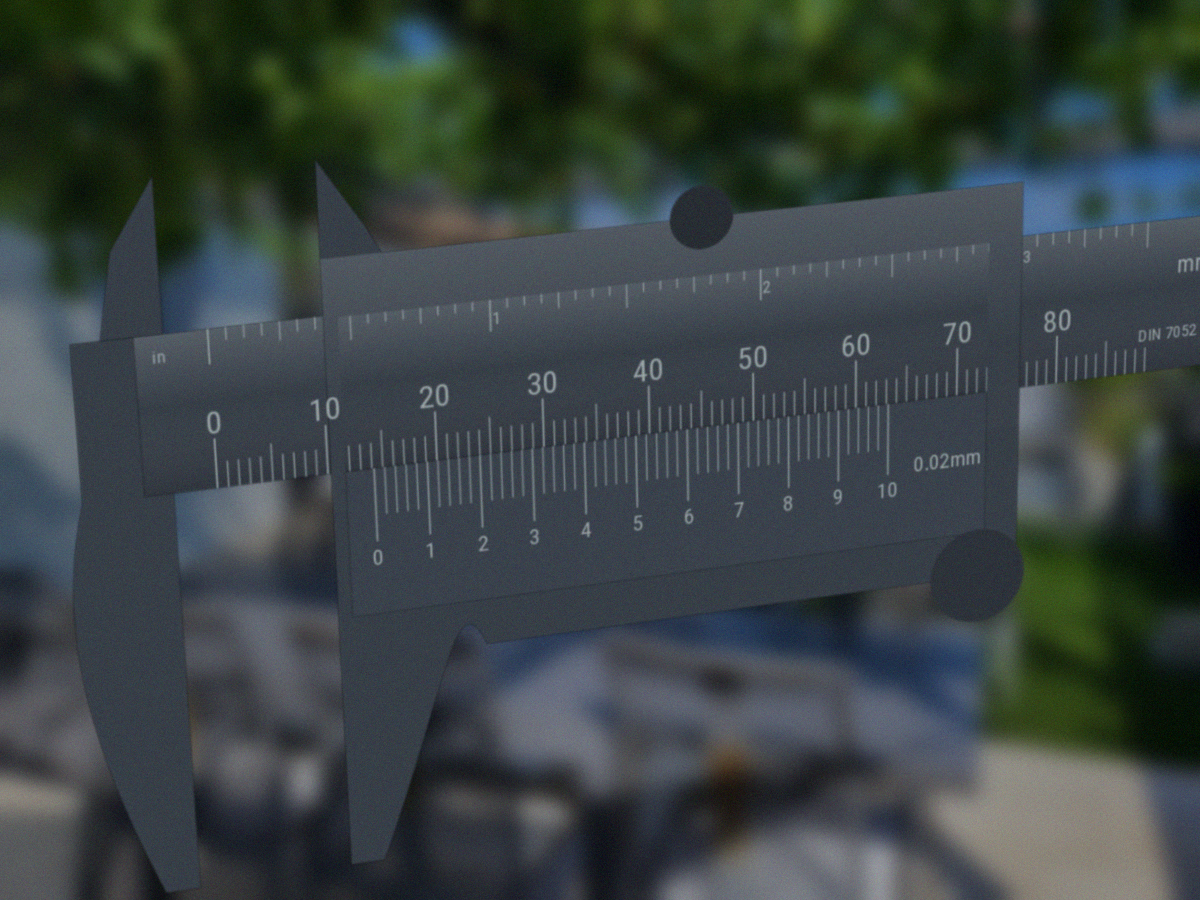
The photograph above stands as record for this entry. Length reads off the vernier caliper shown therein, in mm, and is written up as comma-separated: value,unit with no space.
14.2,mm
